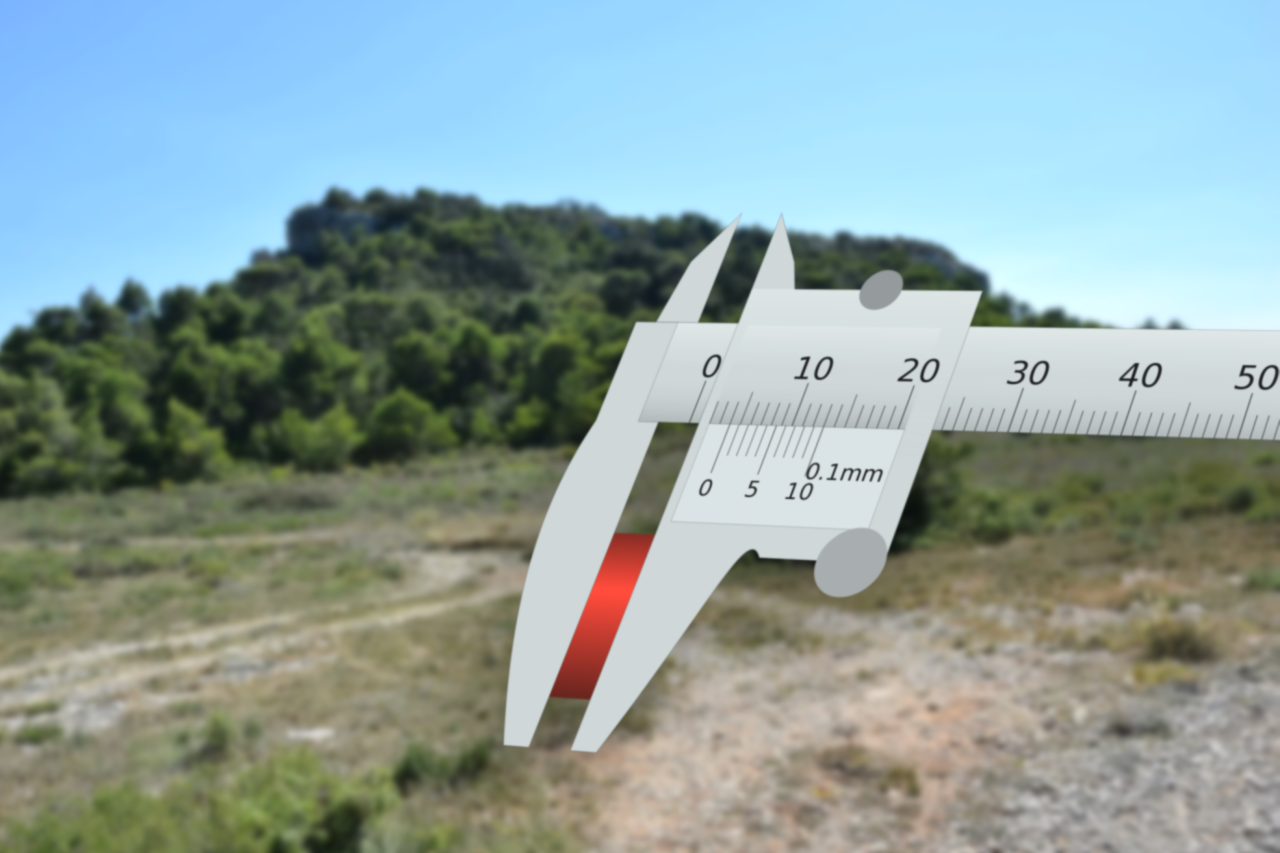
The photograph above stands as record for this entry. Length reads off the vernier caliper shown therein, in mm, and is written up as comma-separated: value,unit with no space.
4.0,mm
